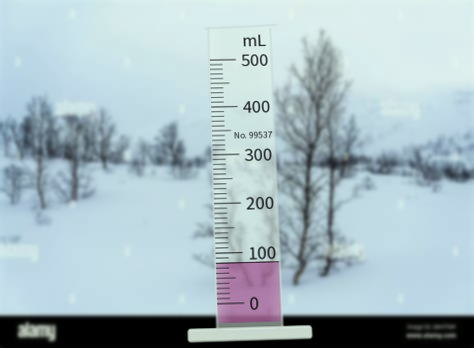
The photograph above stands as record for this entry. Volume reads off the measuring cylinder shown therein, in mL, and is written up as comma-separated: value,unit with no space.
80,mL
